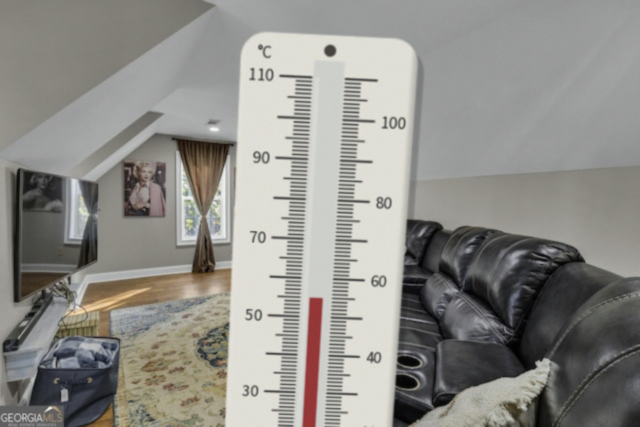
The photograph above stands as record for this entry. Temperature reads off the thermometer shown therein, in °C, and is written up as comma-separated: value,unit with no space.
55,°C
